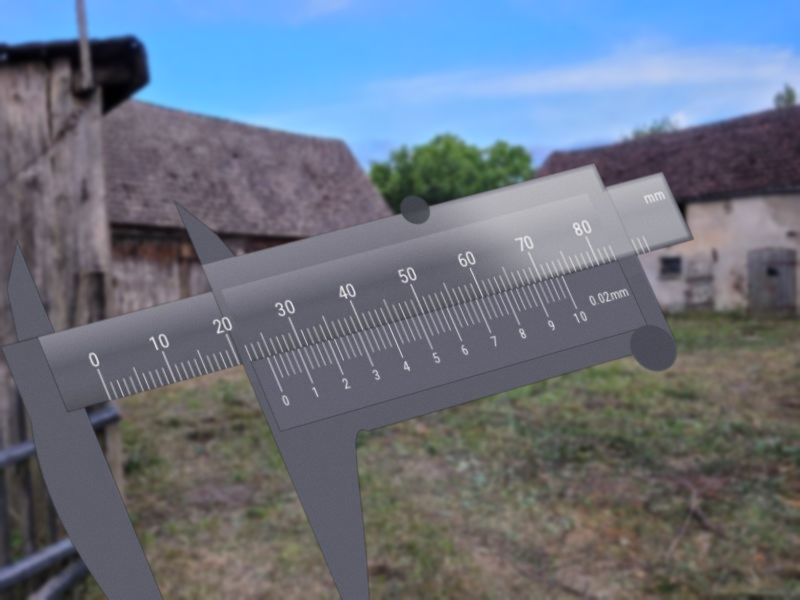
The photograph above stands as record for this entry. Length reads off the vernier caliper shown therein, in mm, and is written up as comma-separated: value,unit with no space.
24.5,mm
